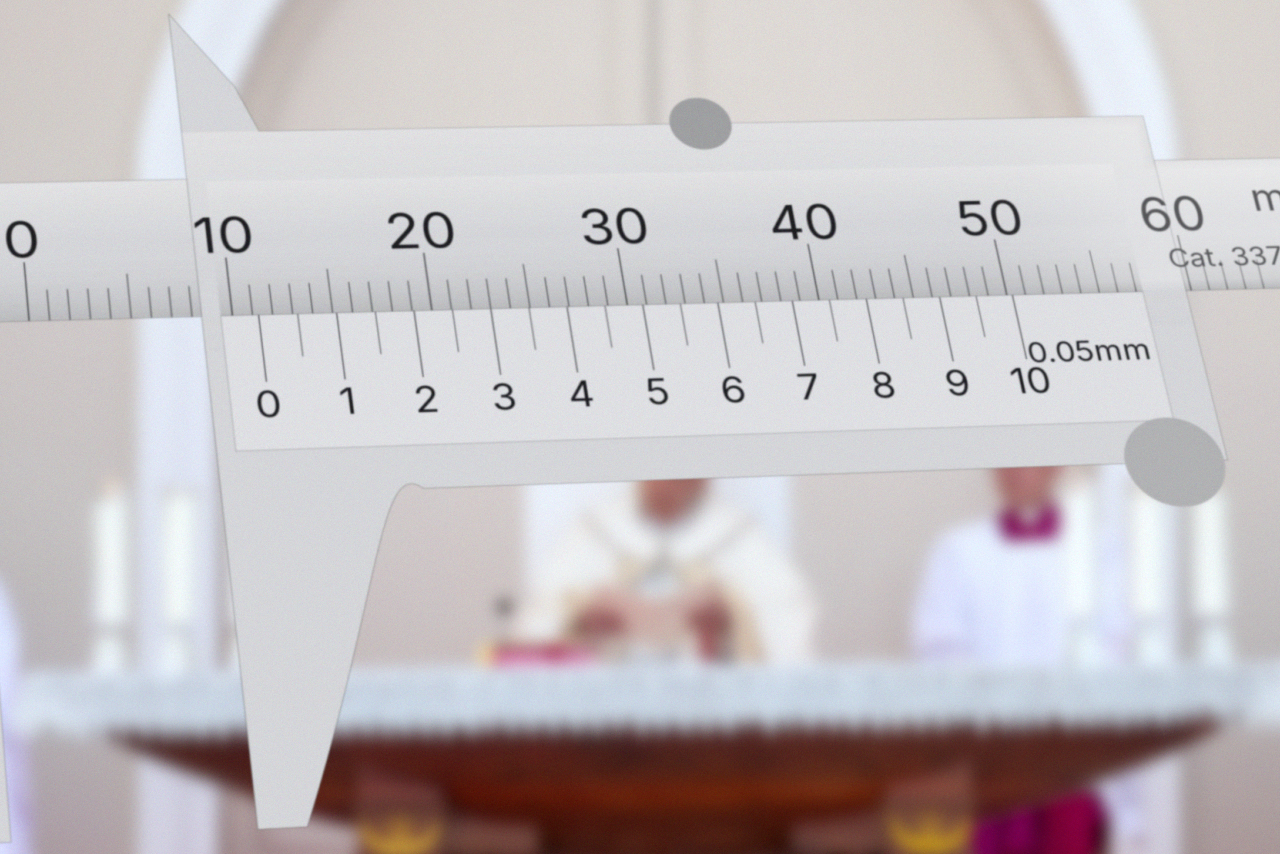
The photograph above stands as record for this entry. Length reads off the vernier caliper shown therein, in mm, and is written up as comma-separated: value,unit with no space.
11.3,mm
